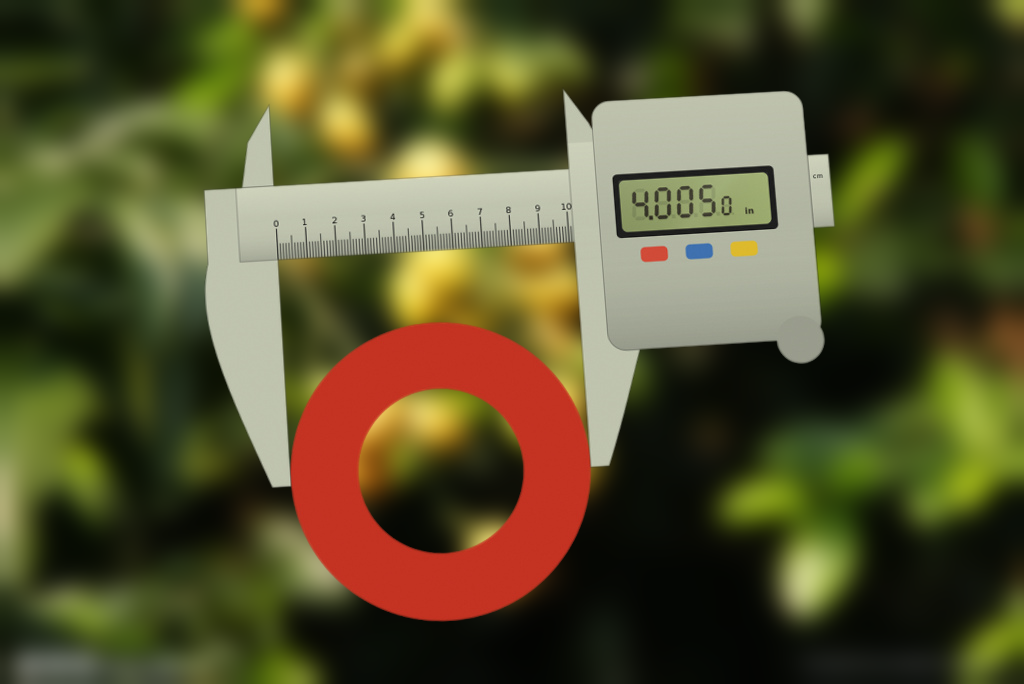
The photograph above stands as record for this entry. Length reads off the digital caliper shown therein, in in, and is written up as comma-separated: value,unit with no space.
4.0050,in
